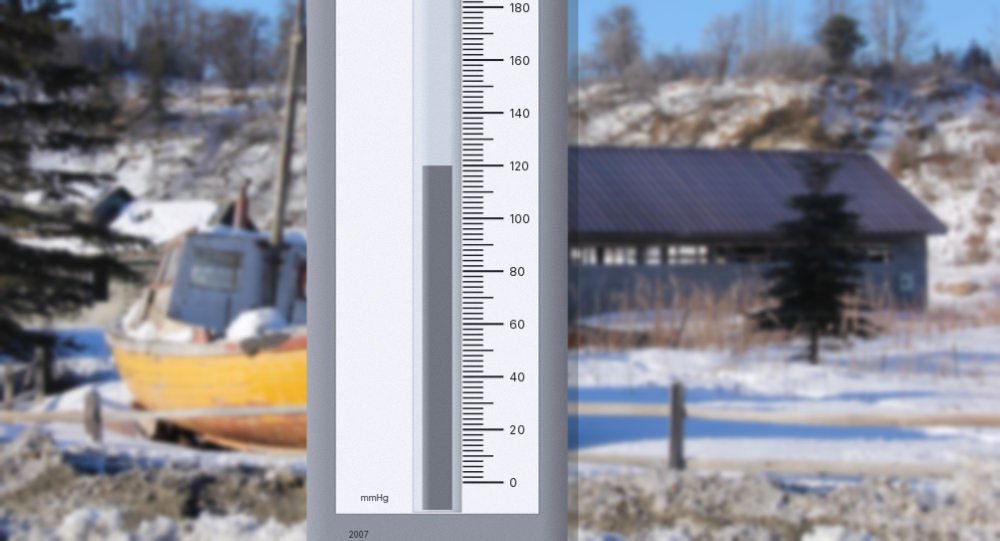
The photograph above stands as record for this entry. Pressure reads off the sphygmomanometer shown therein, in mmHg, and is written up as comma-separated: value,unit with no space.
120,mmHg
